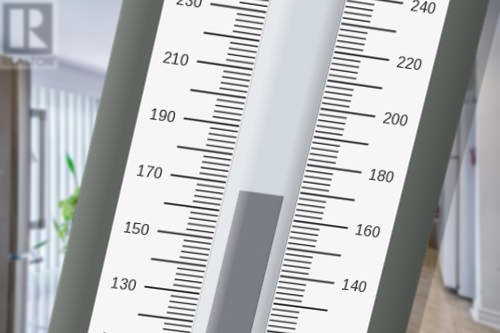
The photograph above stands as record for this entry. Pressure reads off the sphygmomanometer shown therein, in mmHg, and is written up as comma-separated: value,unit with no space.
168,mmHg
